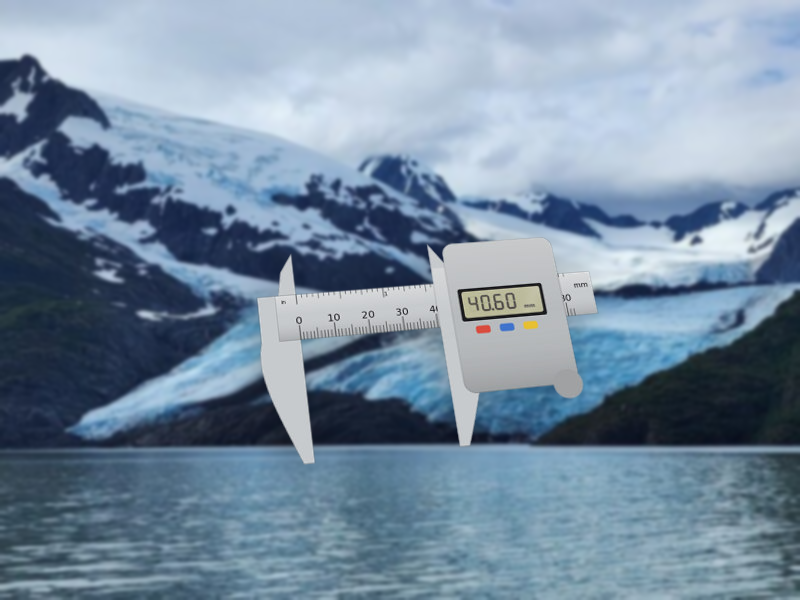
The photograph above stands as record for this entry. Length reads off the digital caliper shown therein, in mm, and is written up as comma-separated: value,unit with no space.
40.60,mm
